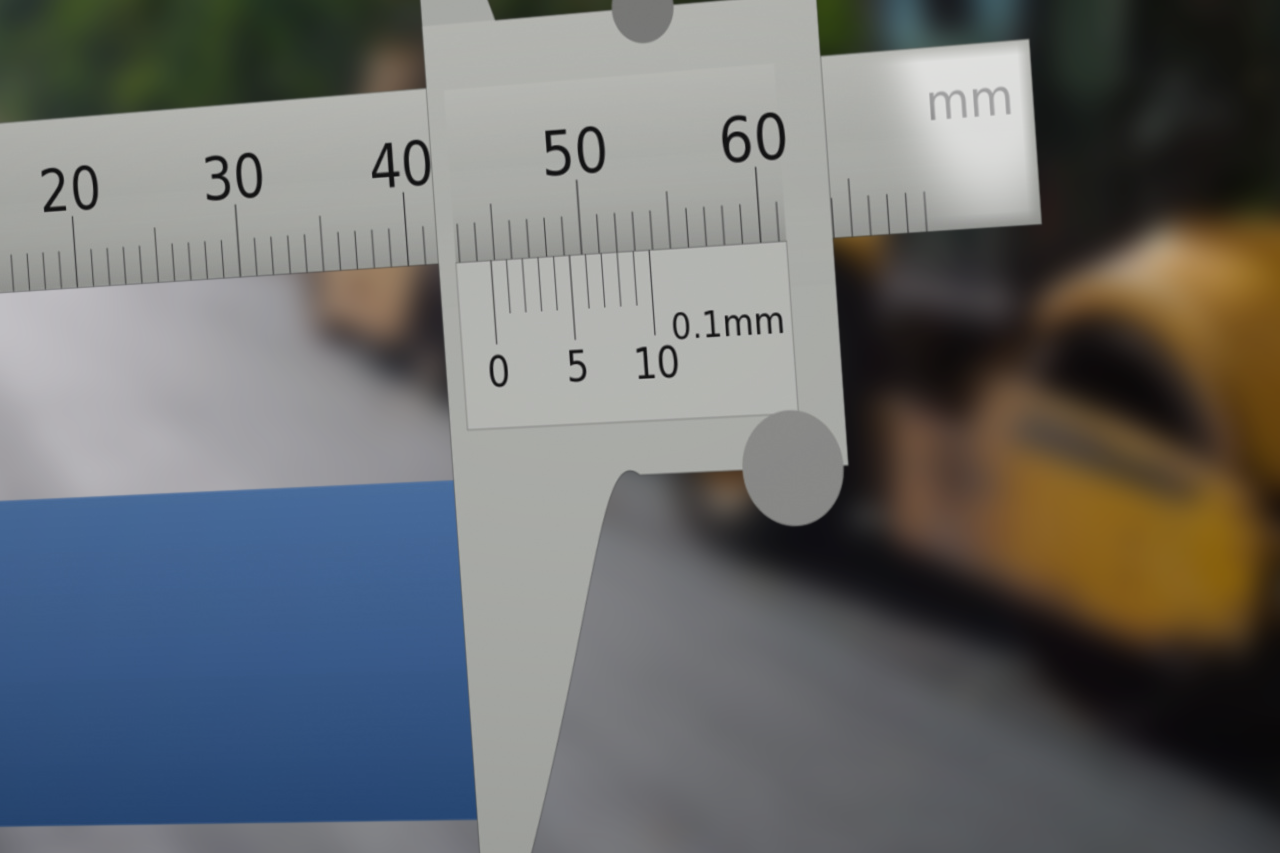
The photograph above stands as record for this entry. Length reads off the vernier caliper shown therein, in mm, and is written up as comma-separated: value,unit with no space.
44.8,mm
